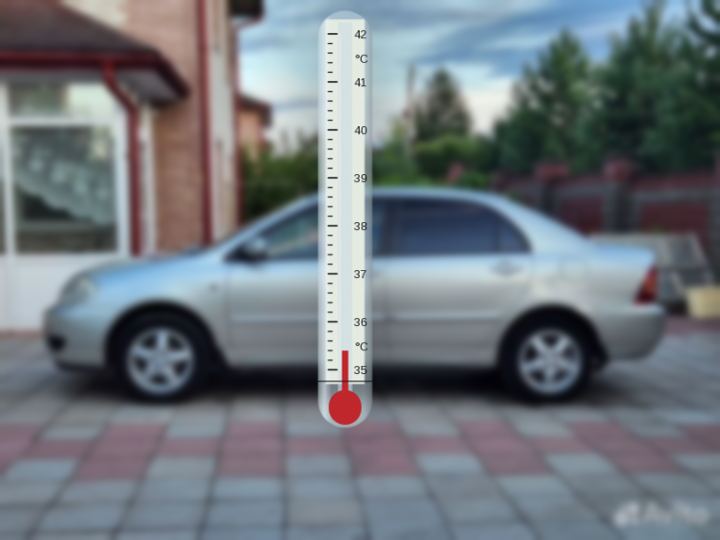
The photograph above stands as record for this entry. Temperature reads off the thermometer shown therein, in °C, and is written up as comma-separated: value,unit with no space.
35.4,°C
